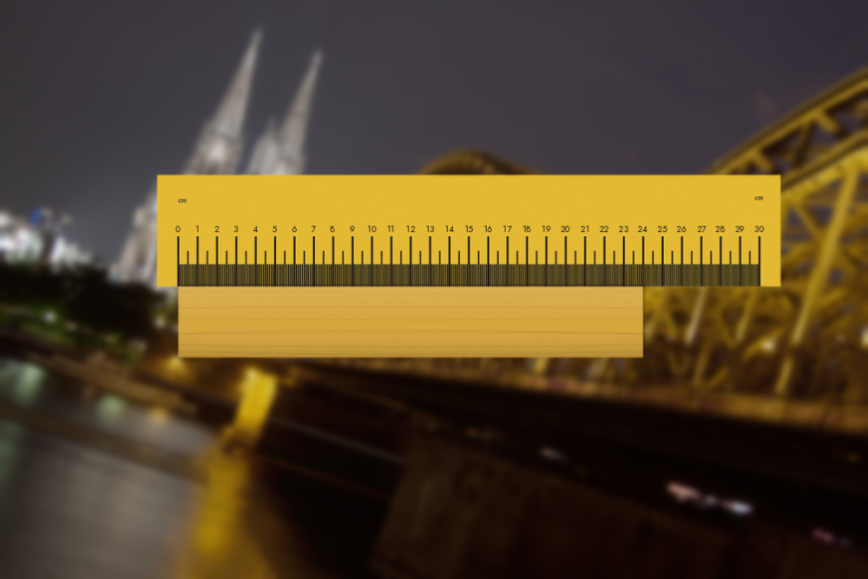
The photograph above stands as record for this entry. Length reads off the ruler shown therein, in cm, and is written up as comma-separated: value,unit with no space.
24,cm
